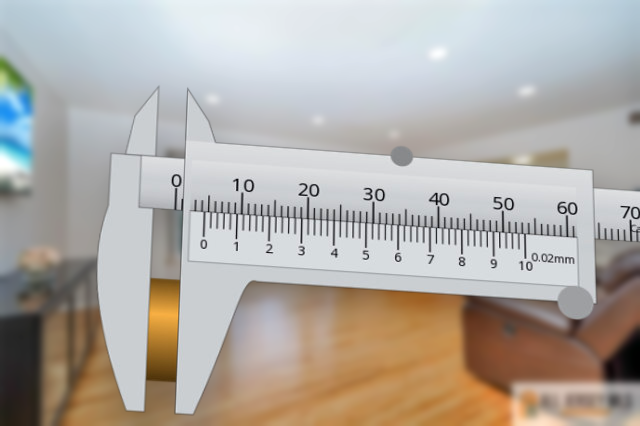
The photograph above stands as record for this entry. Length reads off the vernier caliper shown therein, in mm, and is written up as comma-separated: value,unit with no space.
4.4,mm
